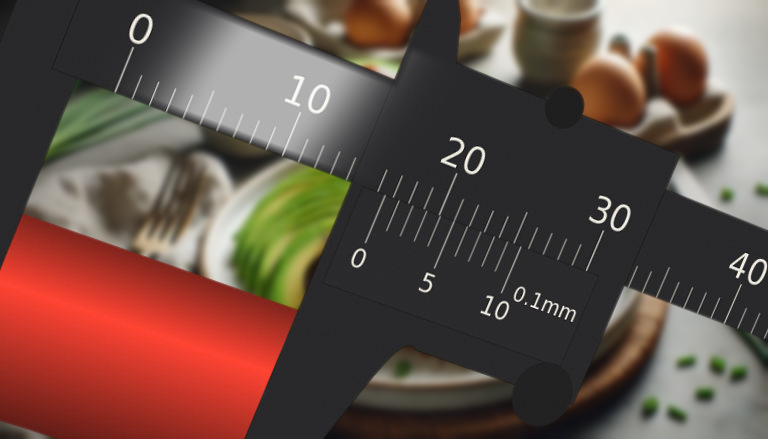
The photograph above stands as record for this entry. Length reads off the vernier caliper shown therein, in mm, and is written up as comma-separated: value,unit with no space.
16.5,mm
